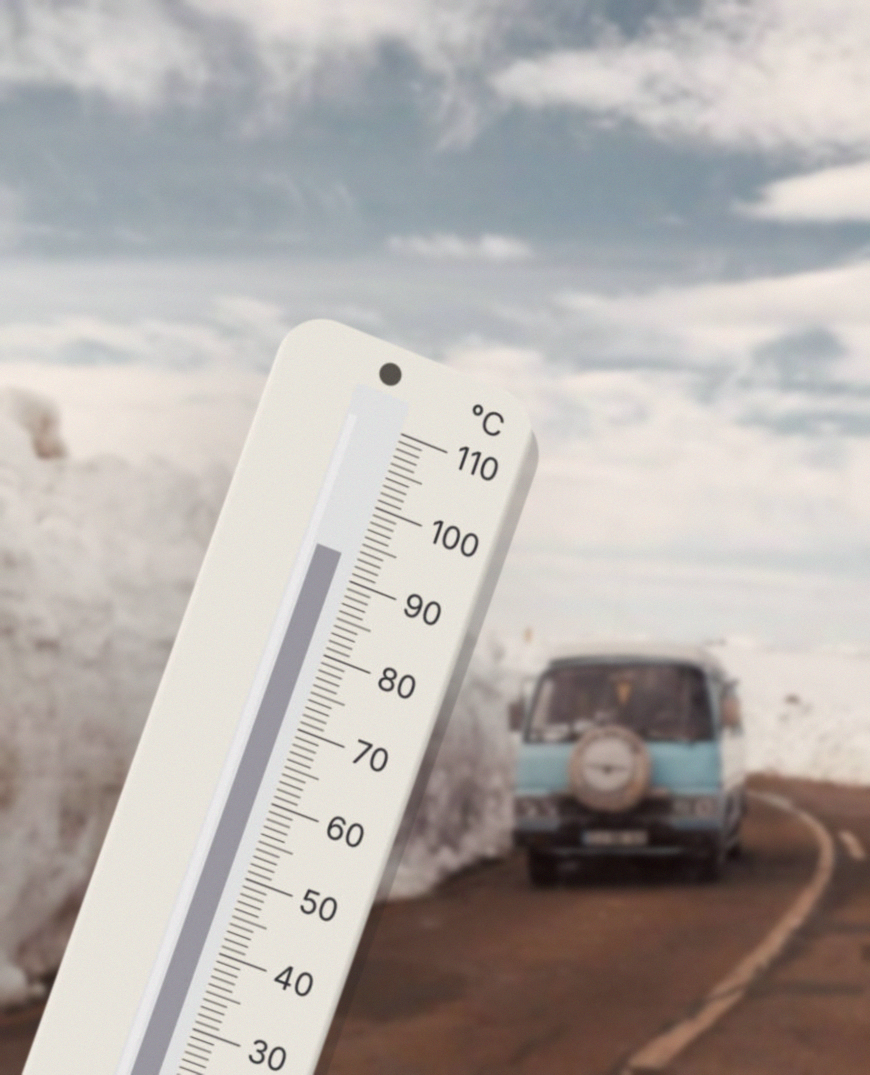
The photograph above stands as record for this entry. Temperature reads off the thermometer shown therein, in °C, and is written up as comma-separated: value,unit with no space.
93,°C
